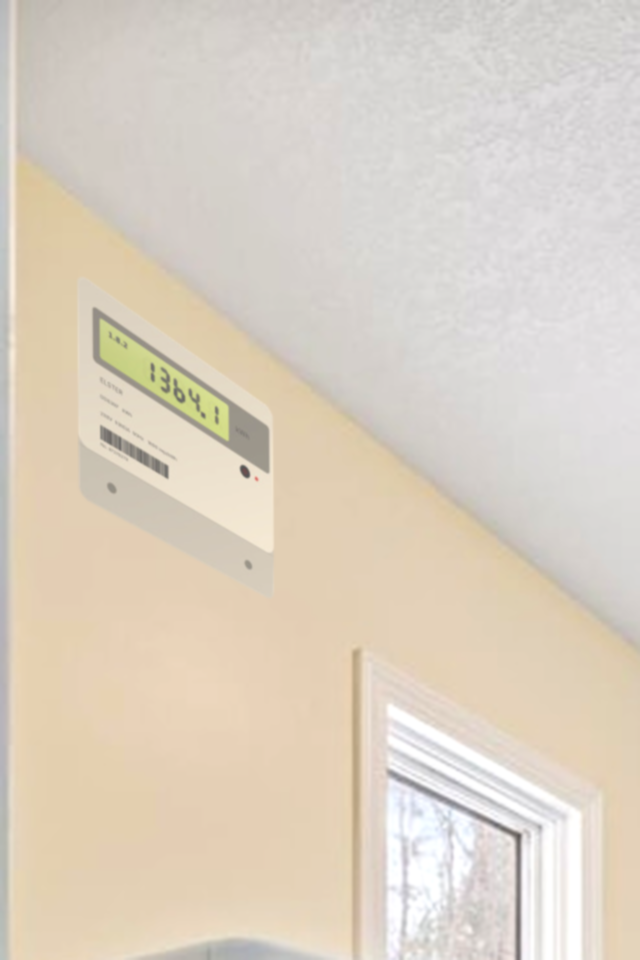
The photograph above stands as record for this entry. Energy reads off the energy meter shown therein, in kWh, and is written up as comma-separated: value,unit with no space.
1364.1,kWh
